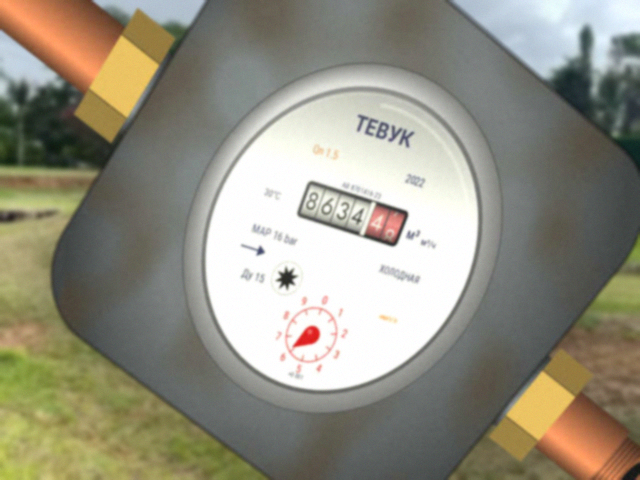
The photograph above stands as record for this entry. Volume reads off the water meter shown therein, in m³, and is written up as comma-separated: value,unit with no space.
8634.476,m³
